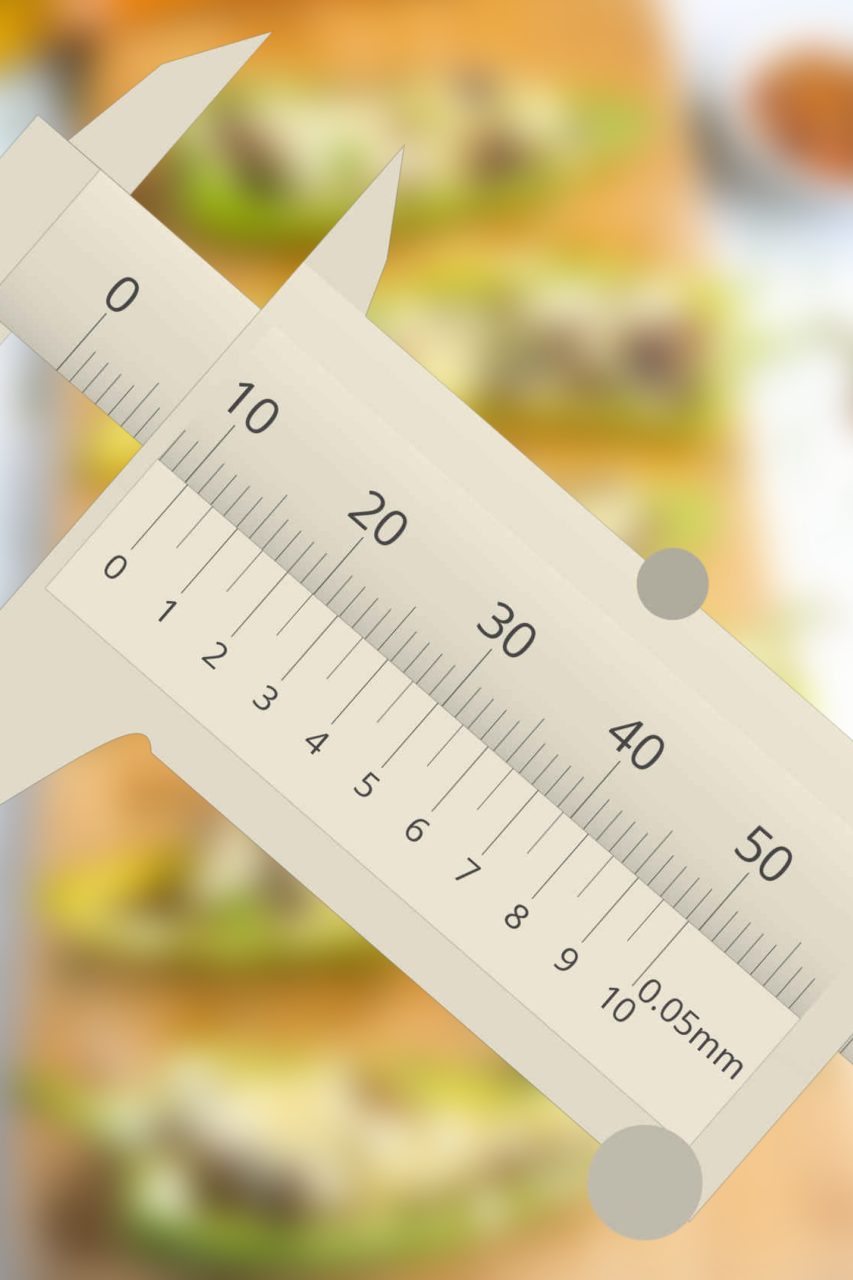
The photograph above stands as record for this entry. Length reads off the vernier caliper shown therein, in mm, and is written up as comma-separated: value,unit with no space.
10.2,mm
